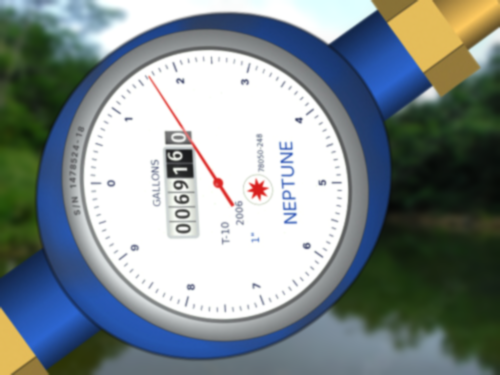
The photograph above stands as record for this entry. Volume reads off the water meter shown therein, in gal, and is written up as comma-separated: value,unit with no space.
69161.6,gal
